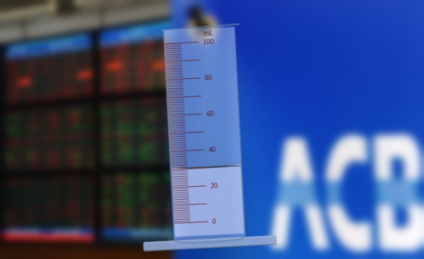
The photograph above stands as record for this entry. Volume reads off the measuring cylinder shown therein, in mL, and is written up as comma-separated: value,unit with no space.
30,mL
